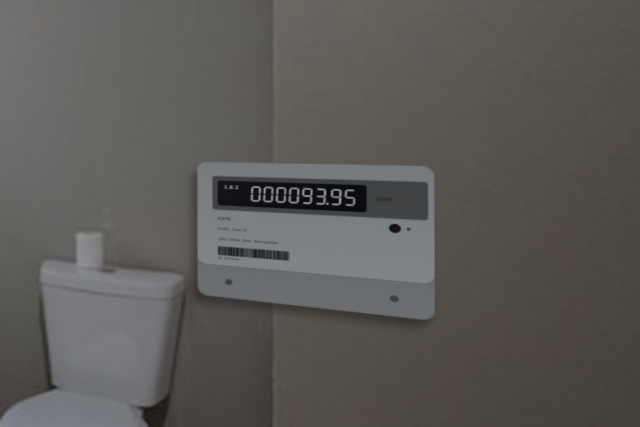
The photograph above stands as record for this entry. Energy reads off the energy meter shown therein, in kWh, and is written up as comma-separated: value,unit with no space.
93.95,kWh
